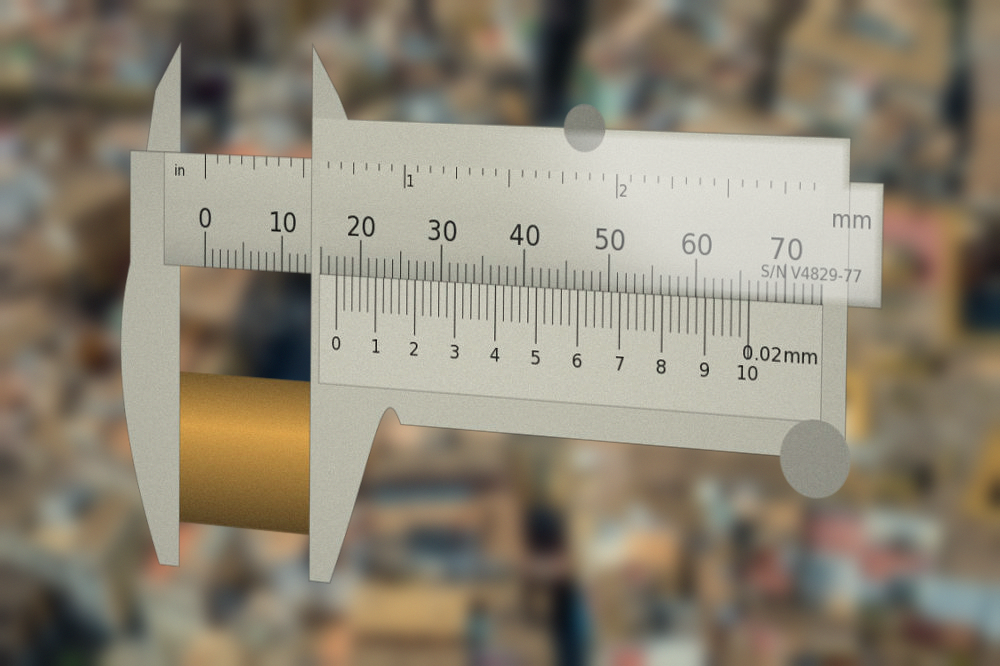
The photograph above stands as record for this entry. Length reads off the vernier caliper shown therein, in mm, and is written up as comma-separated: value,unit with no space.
17.0,mm
